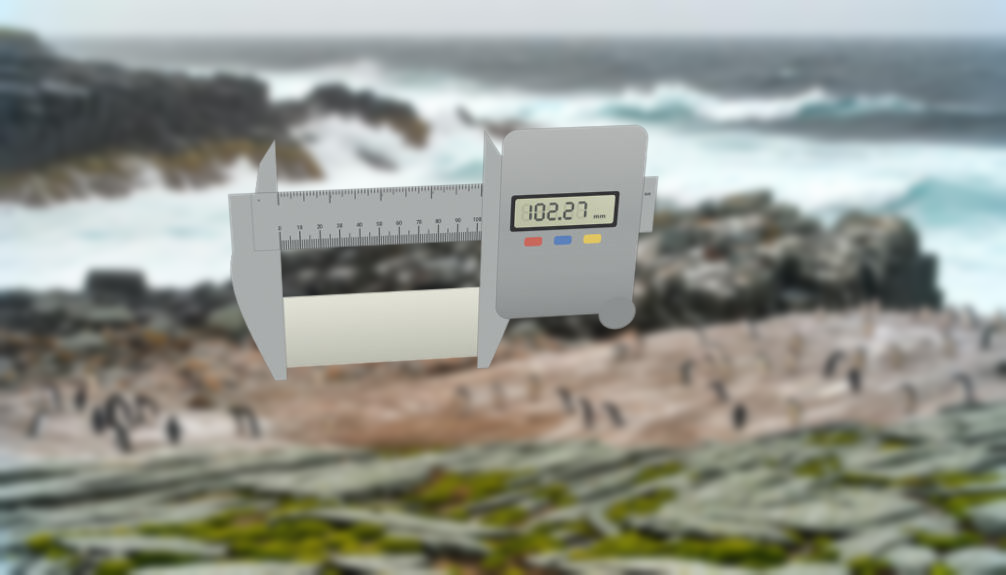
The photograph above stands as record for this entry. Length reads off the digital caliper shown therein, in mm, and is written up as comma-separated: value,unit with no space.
102.27,mm
